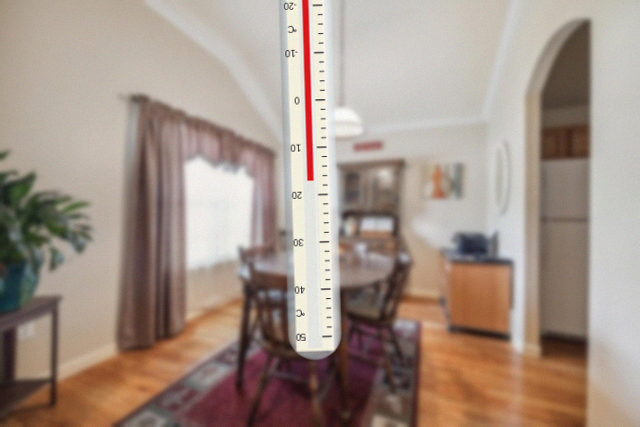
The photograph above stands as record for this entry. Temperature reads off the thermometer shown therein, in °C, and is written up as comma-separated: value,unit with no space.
17,°C
